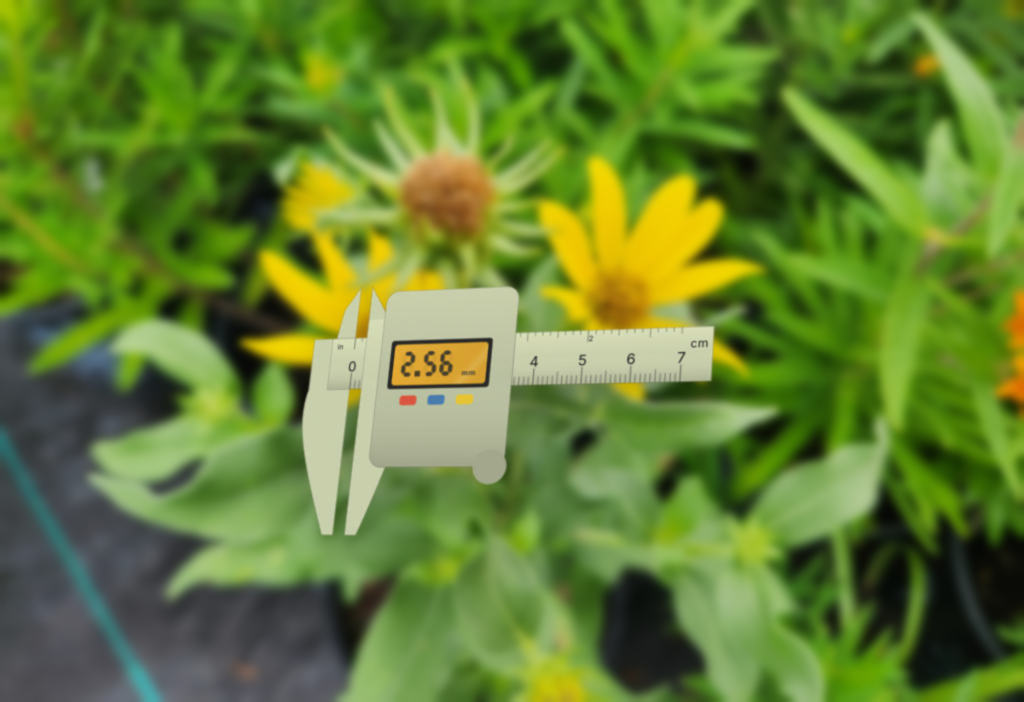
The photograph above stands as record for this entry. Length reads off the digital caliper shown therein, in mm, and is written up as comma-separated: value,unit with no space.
2.56,mm
